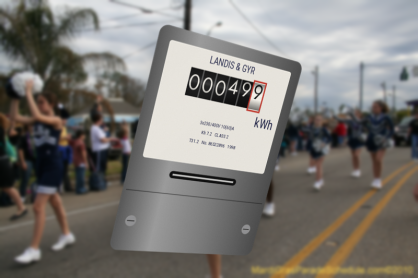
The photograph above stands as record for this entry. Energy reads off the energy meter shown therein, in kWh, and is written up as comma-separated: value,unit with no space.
49.9,kWh
